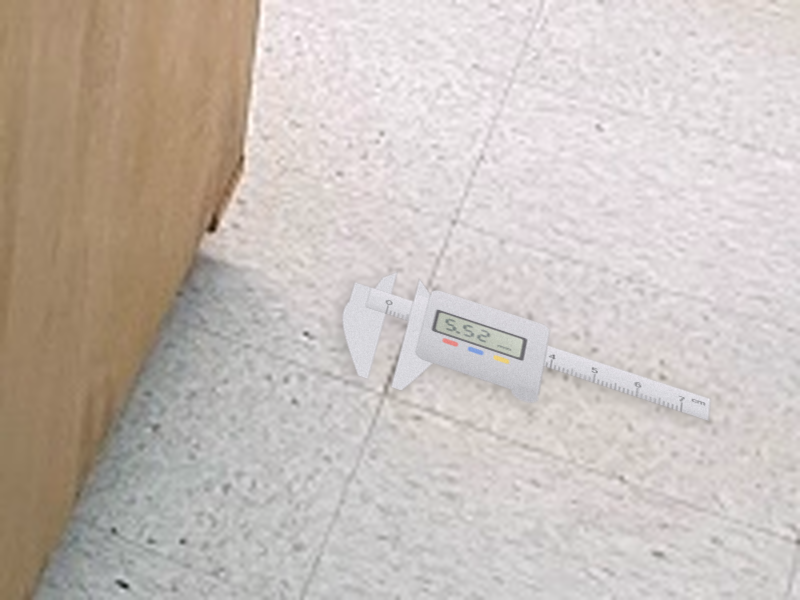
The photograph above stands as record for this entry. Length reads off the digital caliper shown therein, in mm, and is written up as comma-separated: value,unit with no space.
5.52,mm
